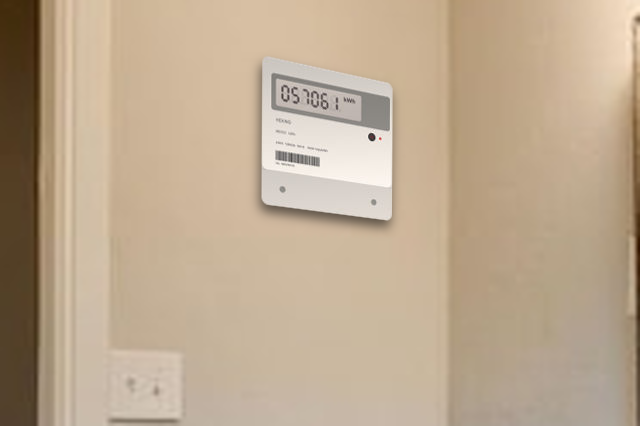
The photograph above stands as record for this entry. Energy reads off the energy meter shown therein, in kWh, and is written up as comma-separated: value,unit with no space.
57061,kWh
